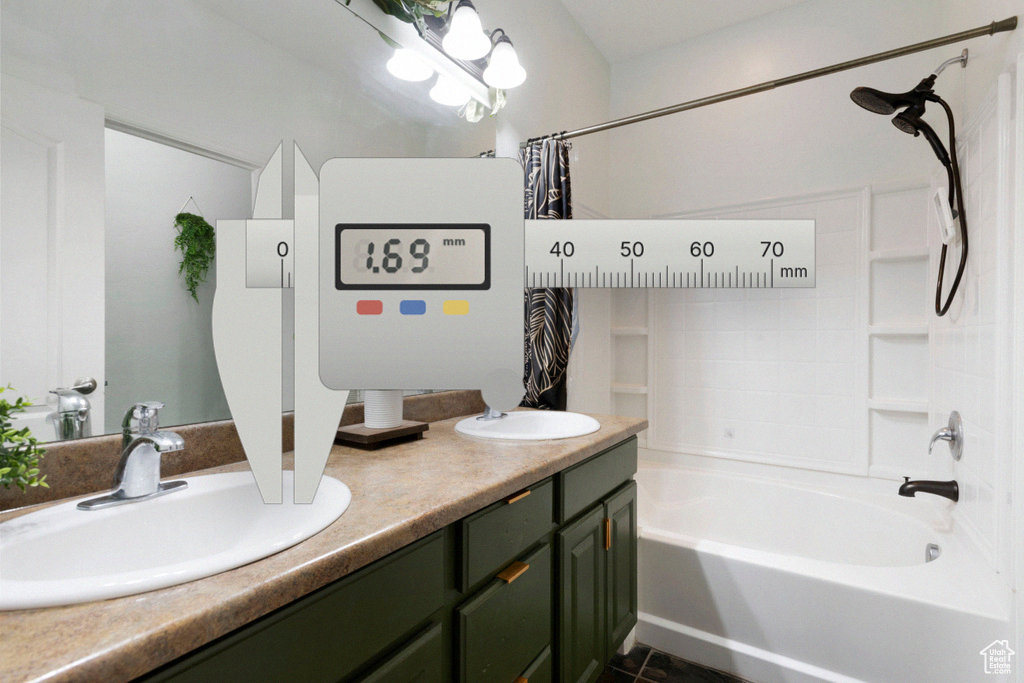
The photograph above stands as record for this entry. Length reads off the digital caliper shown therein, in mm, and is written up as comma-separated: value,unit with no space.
1.69,mm
